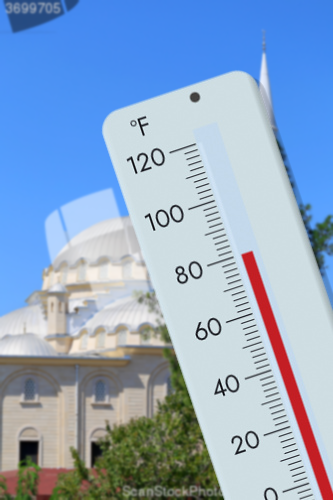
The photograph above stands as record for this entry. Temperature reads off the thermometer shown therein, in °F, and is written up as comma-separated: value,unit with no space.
80,°F
